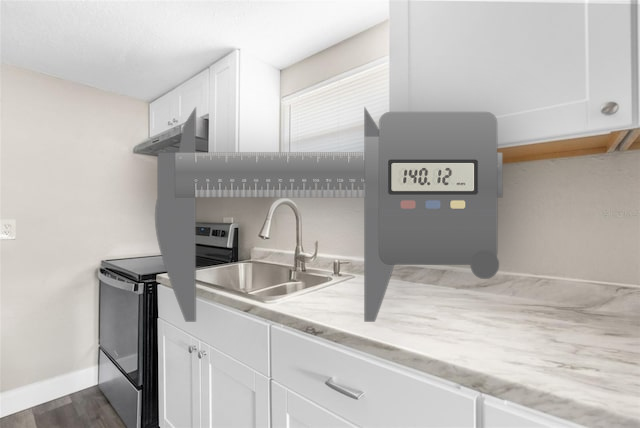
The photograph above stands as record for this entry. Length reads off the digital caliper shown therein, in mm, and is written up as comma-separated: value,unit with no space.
140.12,mm
